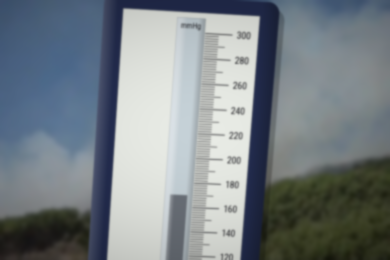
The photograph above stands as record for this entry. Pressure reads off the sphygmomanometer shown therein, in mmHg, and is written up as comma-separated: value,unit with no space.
170,mmHg
